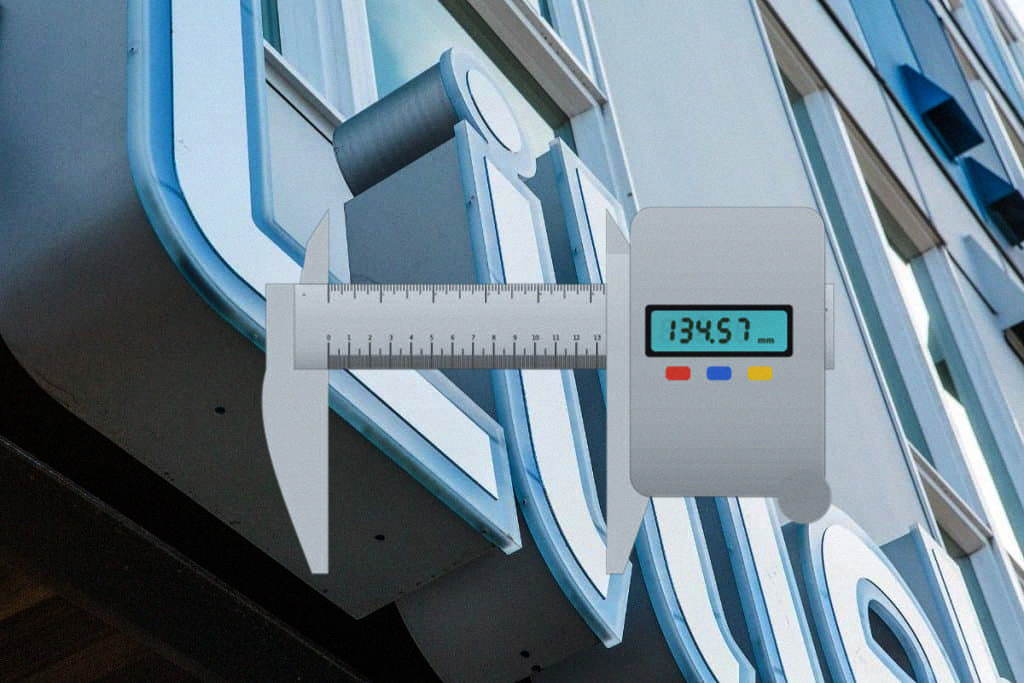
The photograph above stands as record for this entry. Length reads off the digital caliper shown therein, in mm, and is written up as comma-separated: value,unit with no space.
134.57,mm
